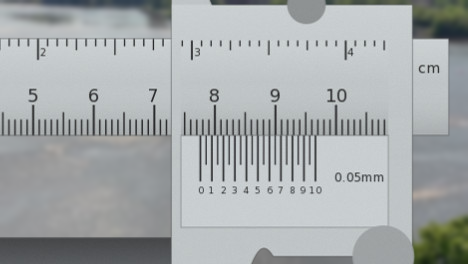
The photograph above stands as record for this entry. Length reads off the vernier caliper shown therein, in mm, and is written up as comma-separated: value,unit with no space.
77.6,mm
